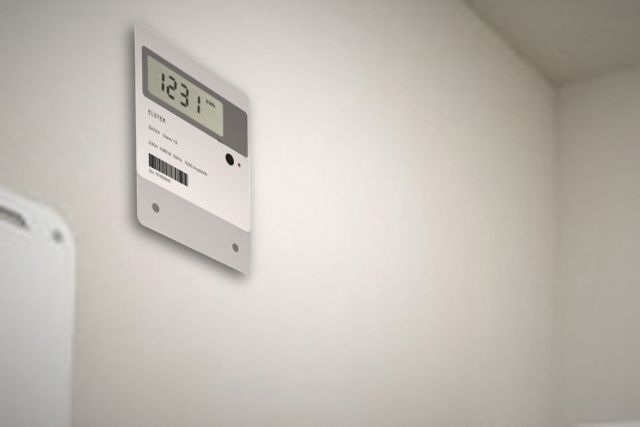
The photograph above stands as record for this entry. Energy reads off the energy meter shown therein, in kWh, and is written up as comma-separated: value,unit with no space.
1231,kWh
